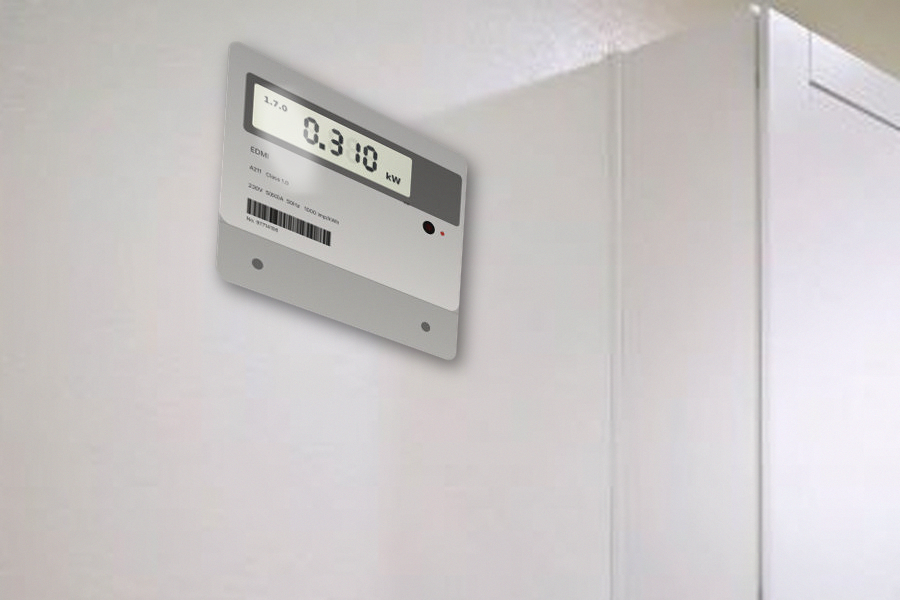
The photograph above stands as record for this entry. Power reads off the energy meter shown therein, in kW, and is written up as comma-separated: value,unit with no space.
0.310,kW
